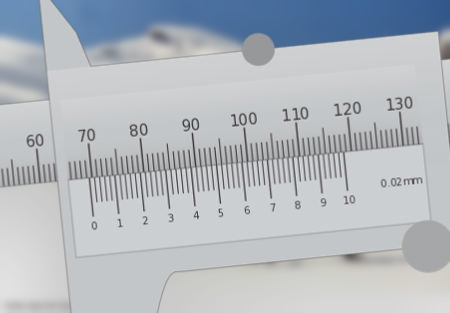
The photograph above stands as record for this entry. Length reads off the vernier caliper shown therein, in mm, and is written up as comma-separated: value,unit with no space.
69.5,mm
